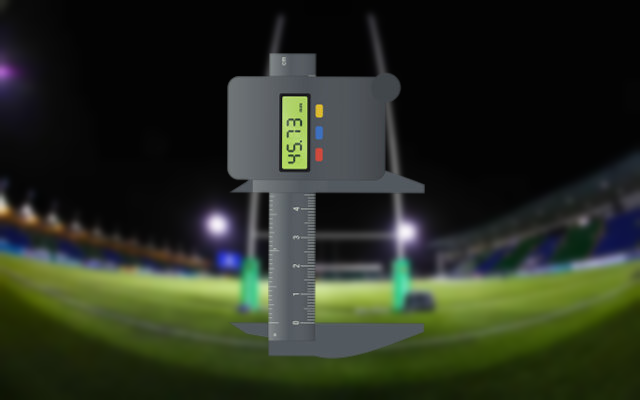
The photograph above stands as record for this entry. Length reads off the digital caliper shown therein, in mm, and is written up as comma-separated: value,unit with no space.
45.73,mm
